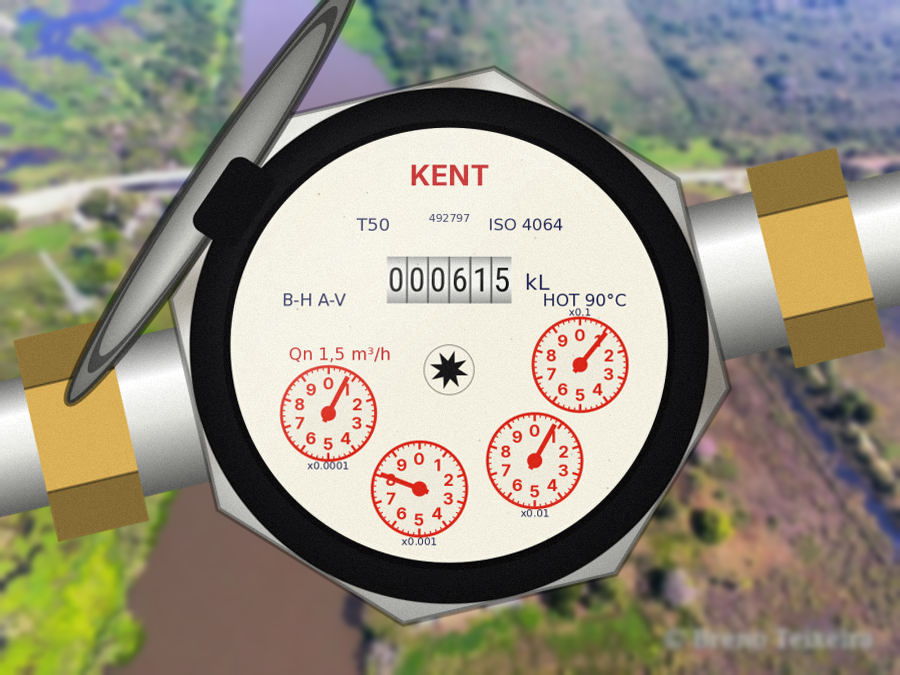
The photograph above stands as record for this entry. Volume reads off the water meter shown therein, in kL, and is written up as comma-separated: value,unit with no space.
615.1080,kL
